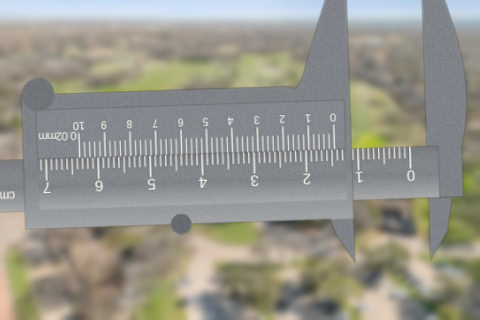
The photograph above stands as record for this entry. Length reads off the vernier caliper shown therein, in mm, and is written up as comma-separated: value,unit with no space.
14.5,mm
